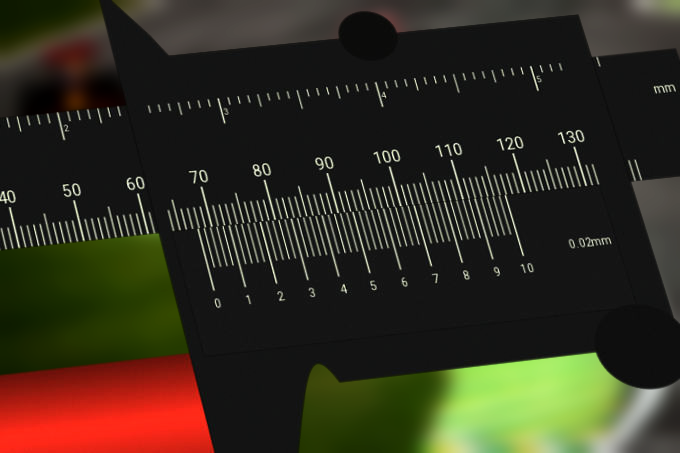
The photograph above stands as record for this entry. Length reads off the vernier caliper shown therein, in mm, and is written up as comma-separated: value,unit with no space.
67.8,mm
